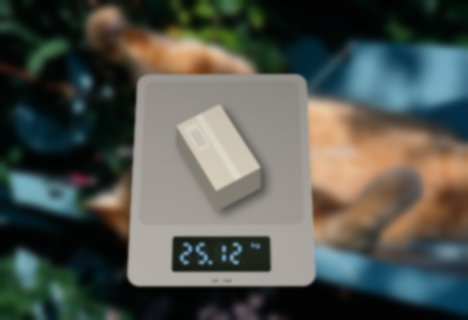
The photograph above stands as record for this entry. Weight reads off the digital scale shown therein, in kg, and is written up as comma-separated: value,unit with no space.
25.12,kg
